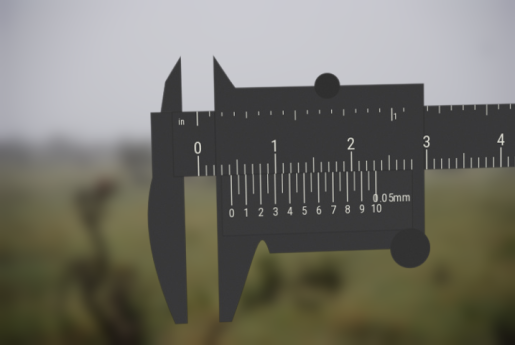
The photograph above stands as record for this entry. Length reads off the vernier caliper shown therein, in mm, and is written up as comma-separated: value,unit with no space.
4.2,mm
